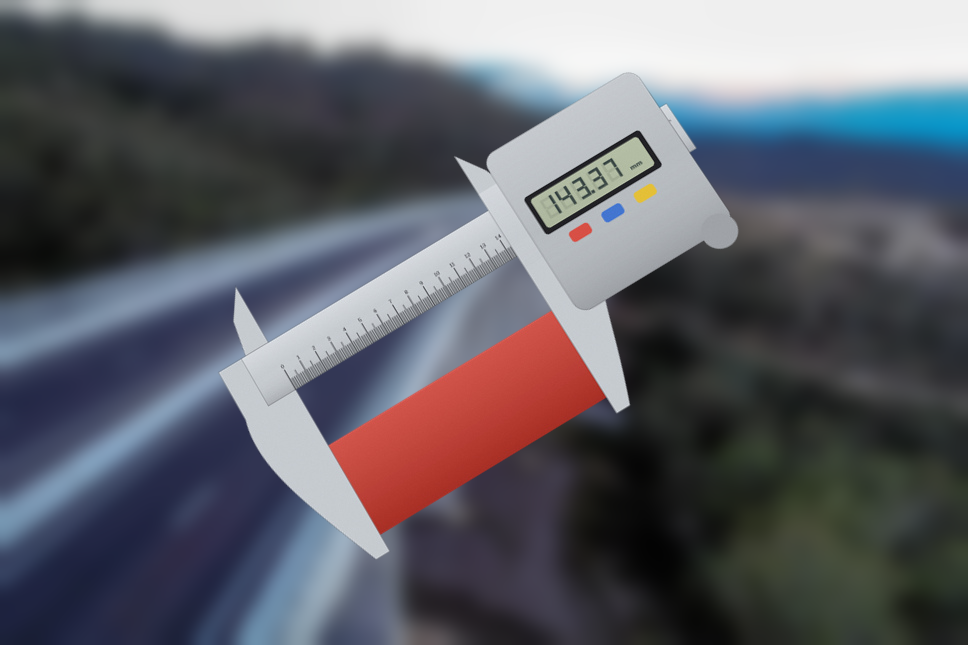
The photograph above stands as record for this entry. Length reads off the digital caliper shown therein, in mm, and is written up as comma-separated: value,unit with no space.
143.37,mm
